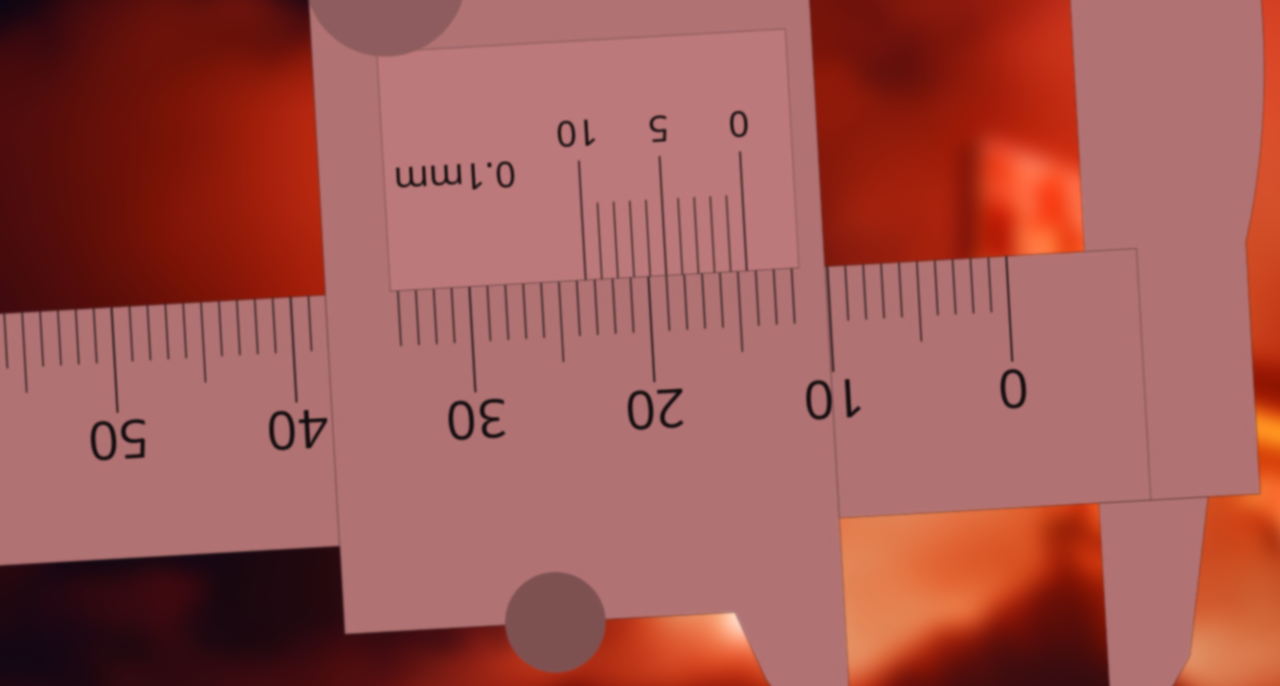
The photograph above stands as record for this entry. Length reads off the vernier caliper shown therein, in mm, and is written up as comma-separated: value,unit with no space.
14.5,mm
